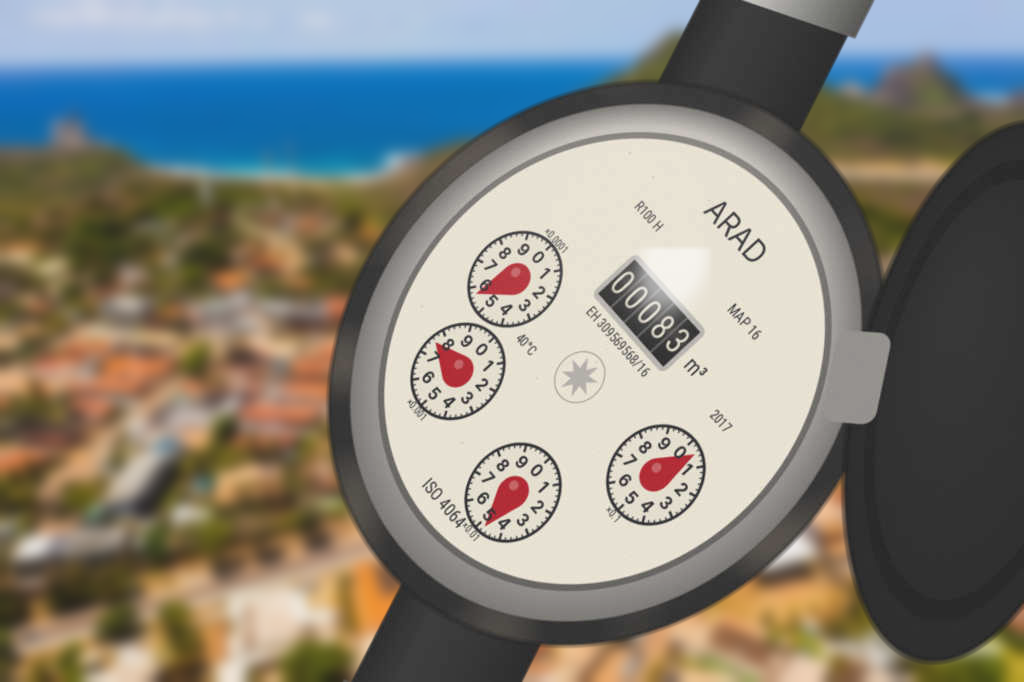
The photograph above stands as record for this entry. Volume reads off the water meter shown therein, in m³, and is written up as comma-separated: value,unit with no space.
83.0475,m³
